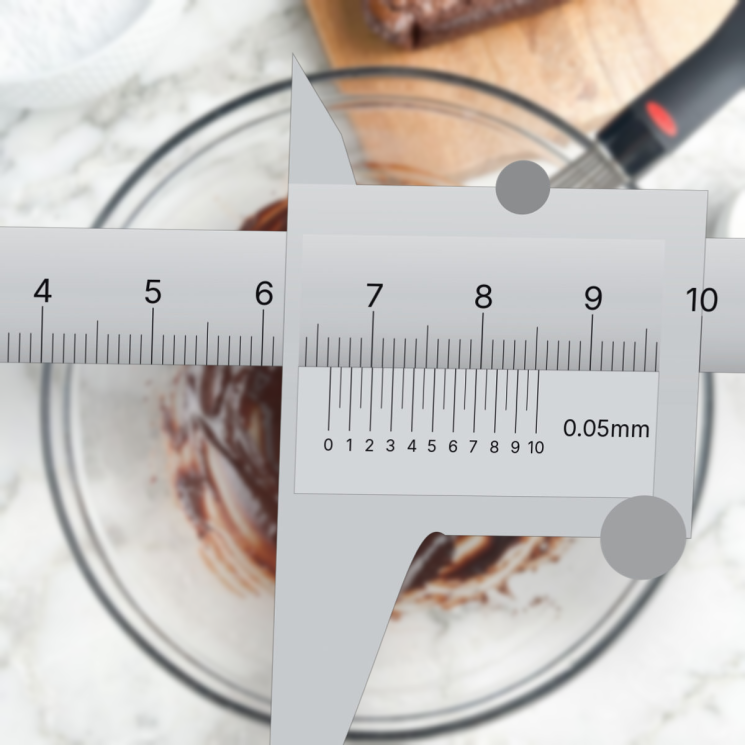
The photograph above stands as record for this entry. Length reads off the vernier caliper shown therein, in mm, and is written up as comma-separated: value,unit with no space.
66.3,mm
